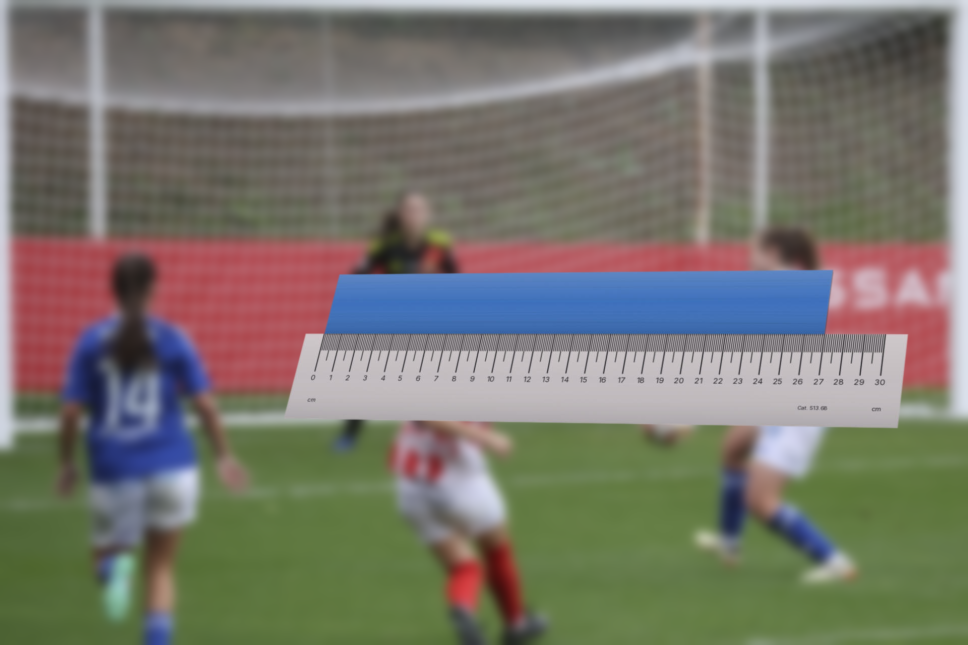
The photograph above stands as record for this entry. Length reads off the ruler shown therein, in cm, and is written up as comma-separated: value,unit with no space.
27,cm
